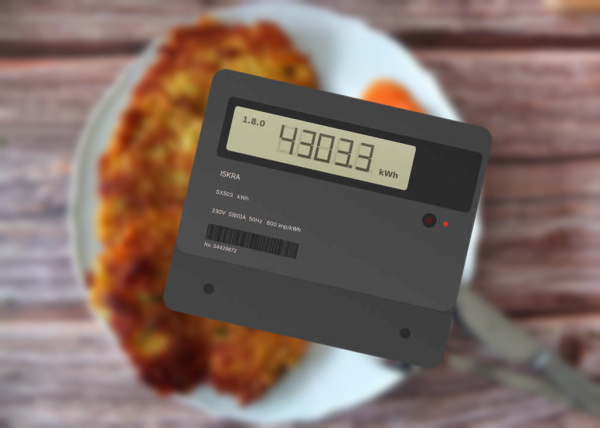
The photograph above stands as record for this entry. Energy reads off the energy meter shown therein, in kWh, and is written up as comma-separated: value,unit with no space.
4303.3,kWh
